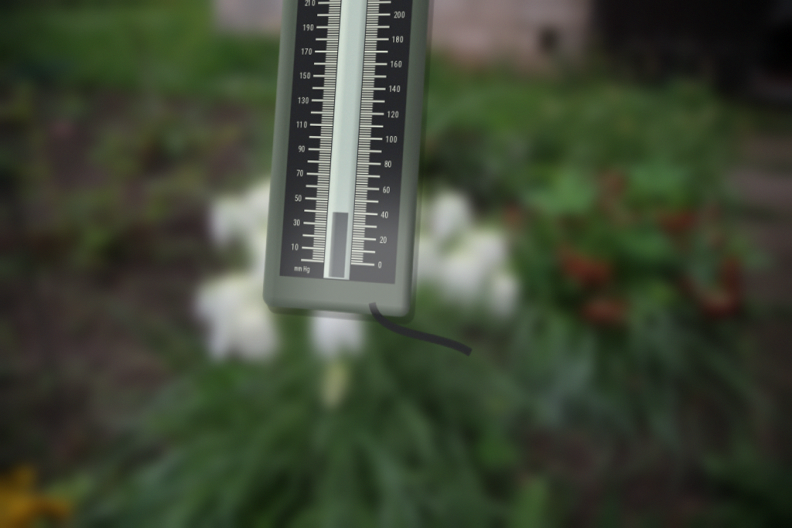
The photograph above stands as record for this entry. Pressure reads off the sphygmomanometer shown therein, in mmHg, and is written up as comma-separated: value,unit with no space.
40,mmHg
